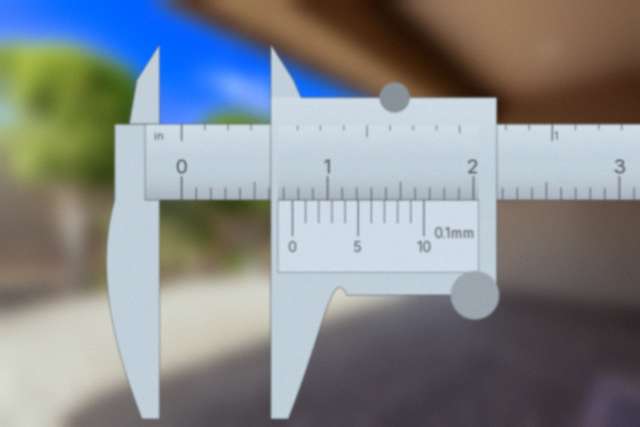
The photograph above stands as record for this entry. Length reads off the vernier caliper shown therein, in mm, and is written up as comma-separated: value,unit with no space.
7.6,mm
